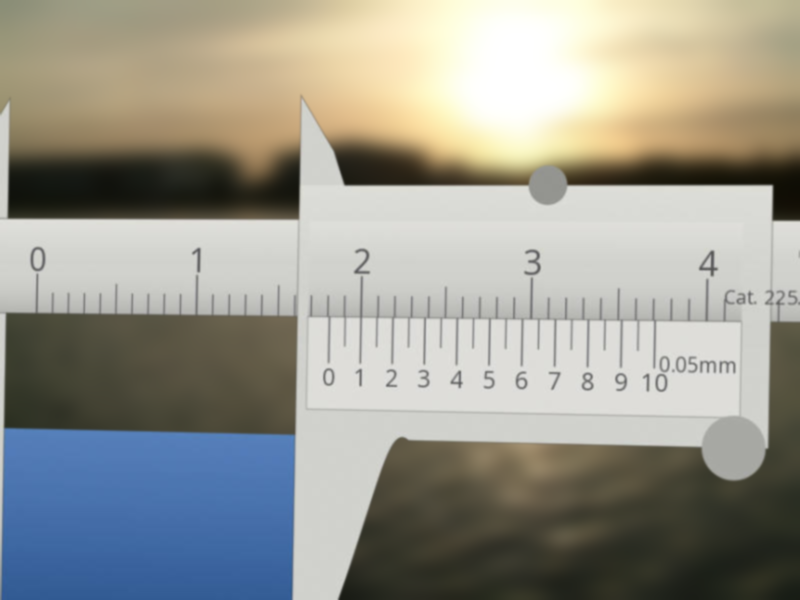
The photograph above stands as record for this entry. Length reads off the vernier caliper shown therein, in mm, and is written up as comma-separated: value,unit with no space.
18.1,mm
